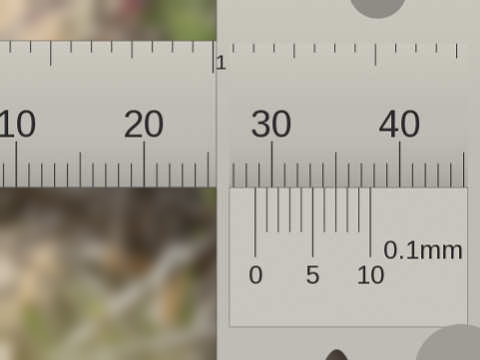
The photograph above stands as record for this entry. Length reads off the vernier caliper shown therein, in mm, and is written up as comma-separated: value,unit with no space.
28.7,mm
